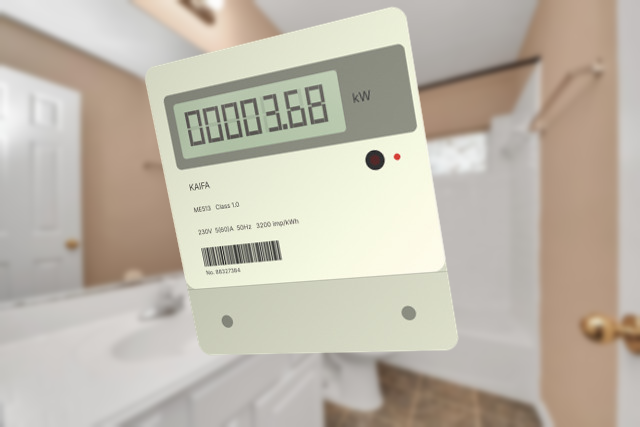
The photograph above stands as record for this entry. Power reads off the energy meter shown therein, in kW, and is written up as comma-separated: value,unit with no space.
3.68,kW
